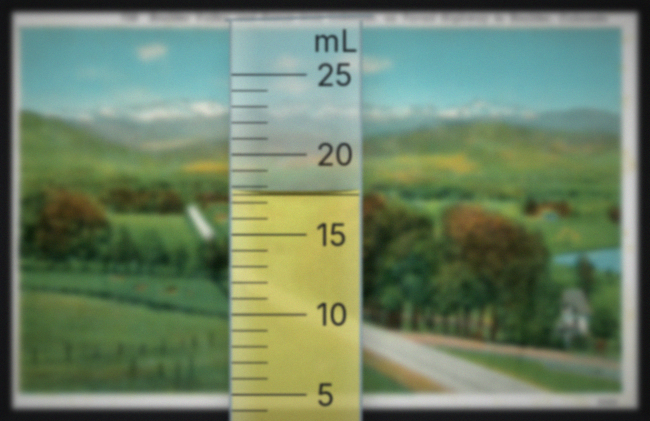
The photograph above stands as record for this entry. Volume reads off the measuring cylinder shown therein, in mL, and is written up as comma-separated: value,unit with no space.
17.5,mL
